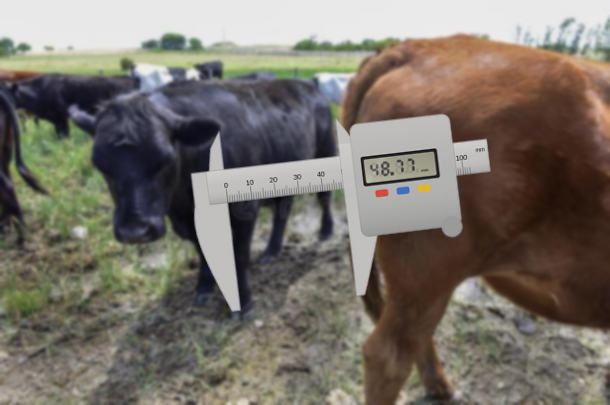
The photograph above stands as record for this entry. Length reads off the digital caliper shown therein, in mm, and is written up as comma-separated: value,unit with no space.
48.77,mm
